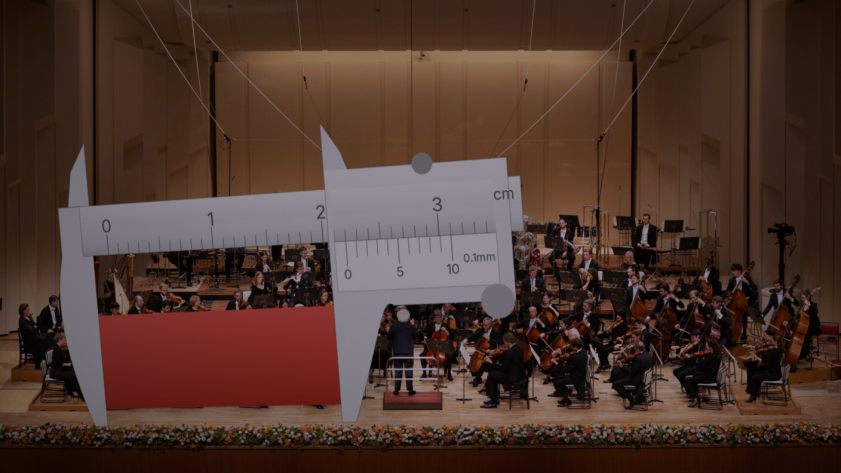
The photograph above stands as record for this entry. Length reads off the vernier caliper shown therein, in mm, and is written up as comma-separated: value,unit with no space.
22.0,mm
